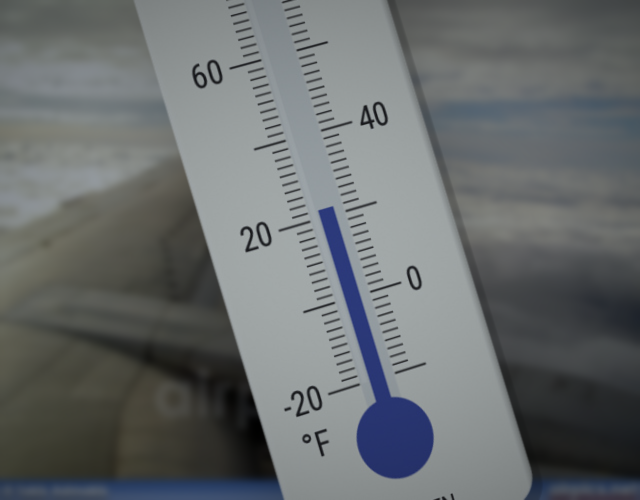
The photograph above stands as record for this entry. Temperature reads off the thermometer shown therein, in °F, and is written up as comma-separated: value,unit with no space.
22,°F
